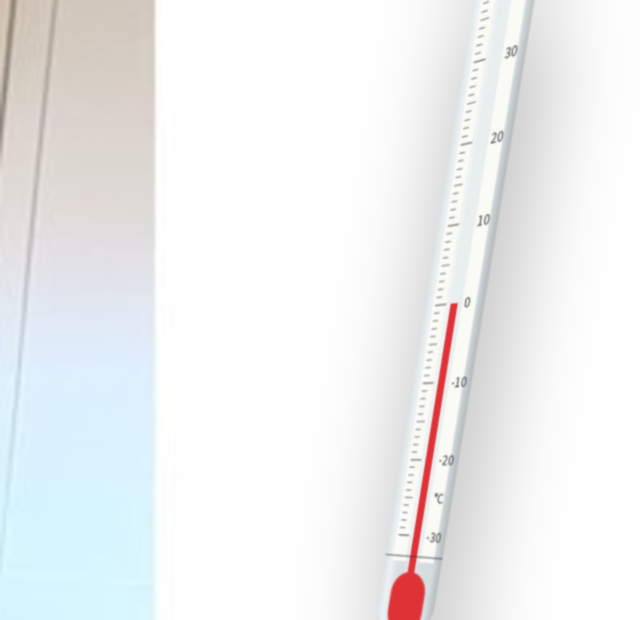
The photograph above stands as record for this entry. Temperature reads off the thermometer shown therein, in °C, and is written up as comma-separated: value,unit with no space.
0,°C
